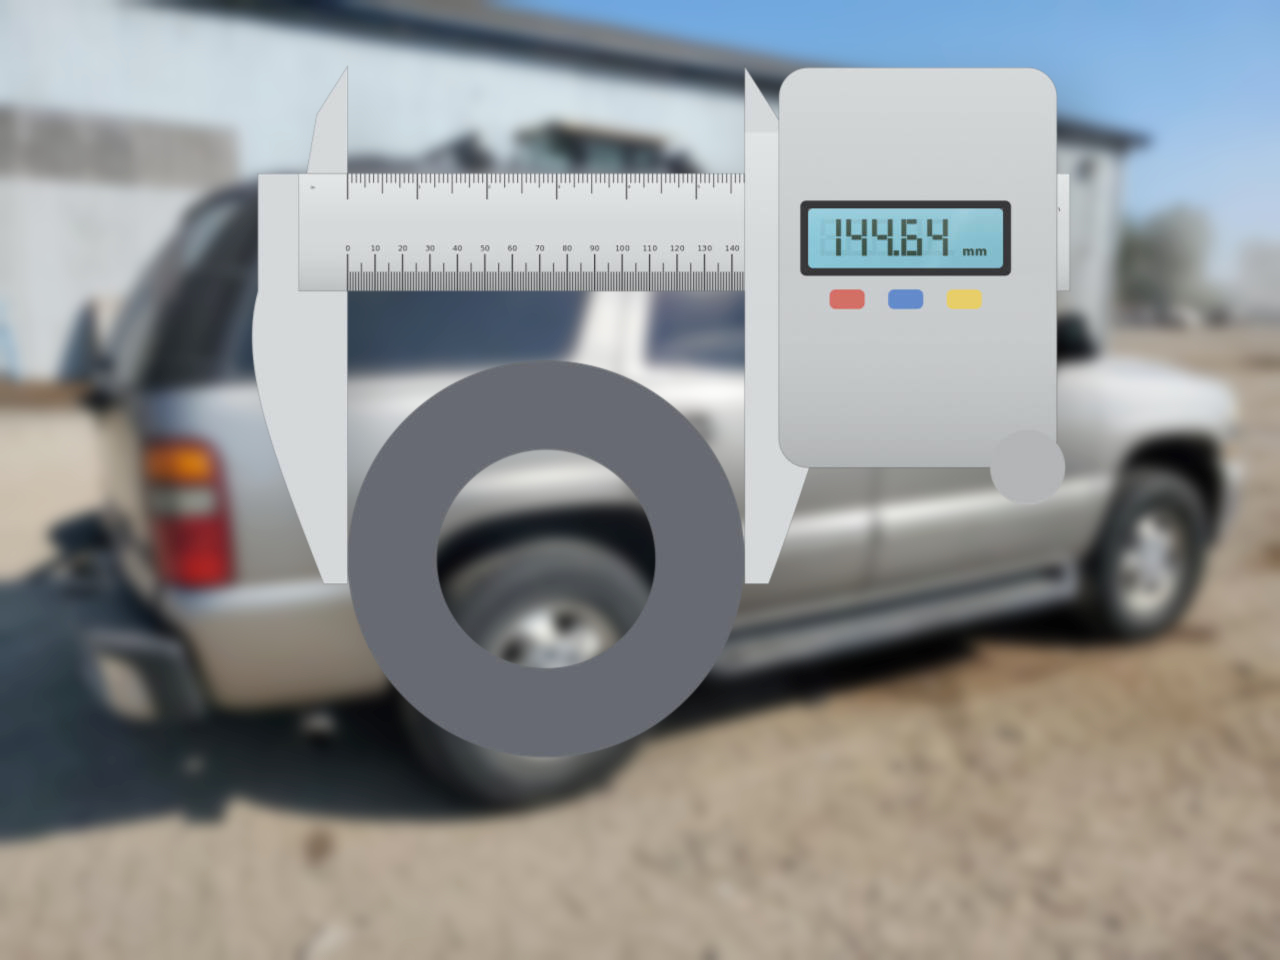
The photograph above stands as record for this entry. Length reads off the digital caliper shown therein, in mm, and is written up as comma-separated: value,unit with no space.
144.64,mm
